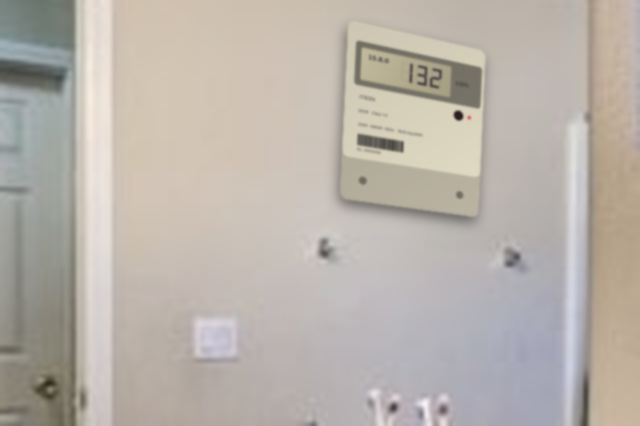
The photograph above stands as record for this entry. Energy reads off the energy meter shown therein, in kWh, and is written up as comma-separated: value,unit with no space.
132,kWh
